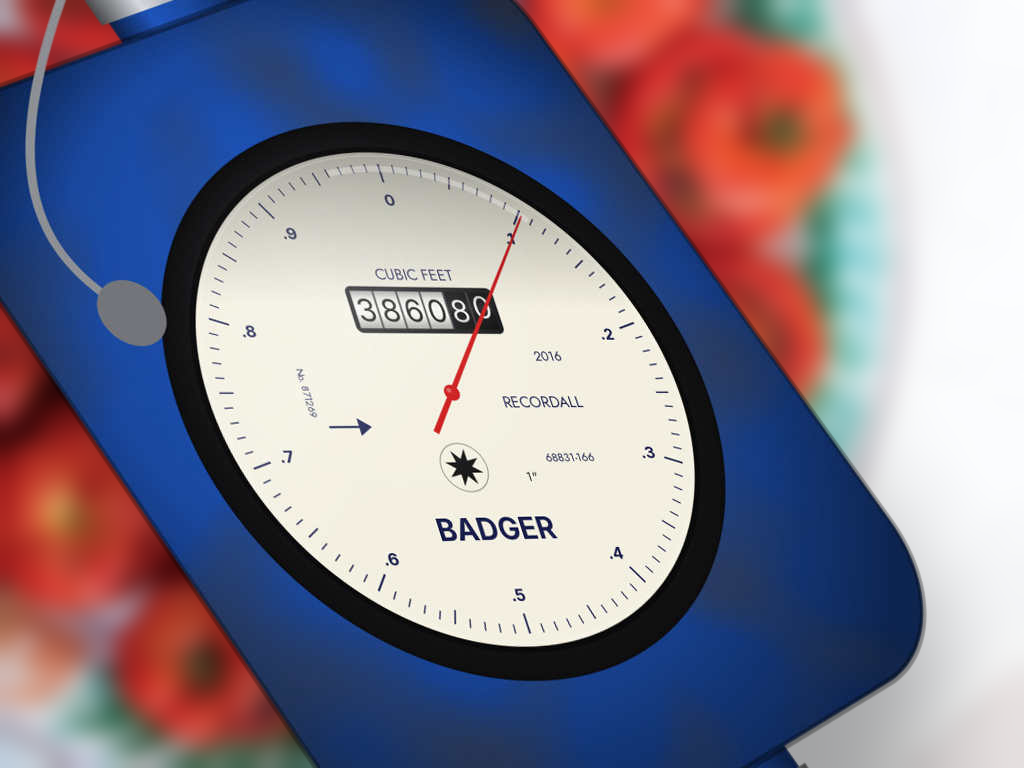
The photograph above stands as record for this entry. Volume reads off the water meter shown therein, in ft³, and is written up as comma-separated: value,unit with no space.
386080.10,ft³
